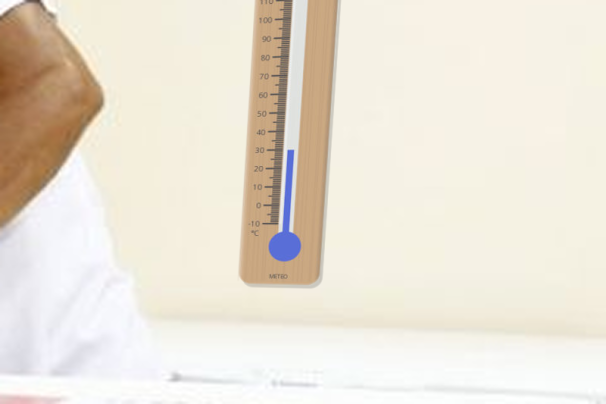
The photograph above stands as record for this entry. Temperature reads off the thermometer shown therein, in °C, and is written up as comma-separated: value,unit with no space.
30,°C
